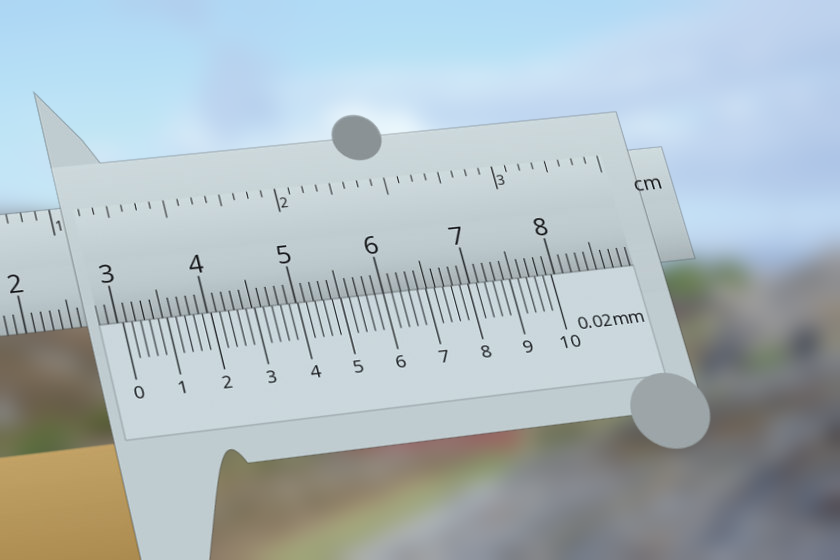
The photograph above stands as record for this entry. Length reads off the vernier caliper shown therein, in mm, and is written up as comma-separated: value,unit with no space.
30.6,mm
